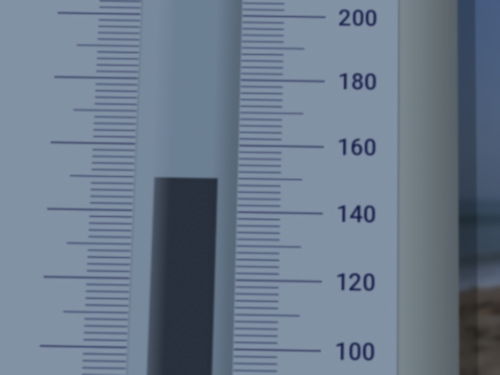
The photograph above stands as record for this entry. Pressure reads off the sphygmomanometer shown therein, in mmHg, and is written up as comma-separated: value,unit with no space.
150,mmHg
